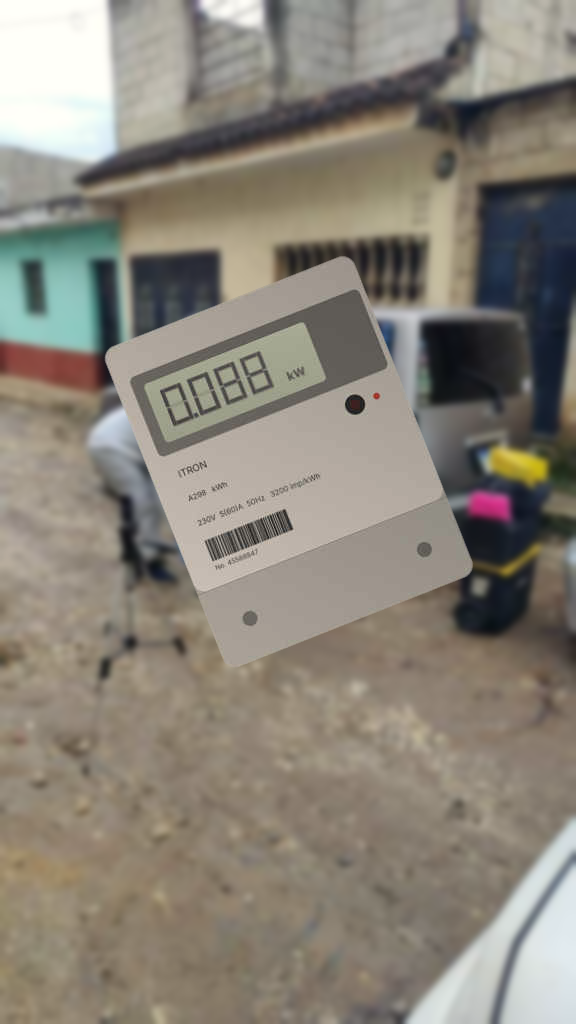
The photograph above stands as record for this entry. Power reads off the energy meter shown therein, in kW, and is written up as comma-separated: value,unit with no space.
0.088,kW
